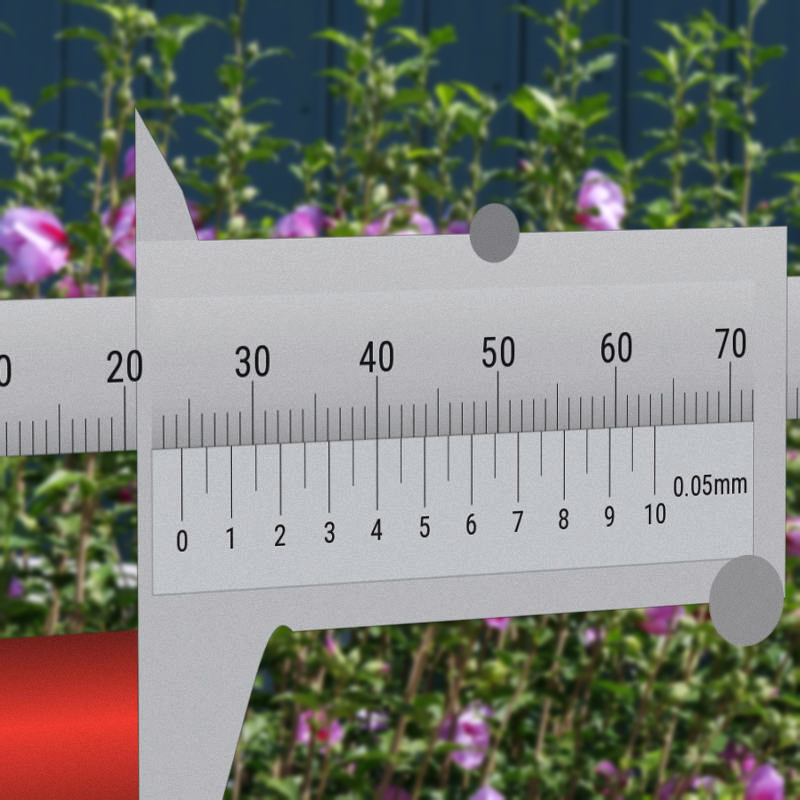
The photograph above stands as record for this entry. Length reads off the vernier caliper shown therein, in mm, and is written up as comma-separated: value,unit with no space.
24.4,mm
